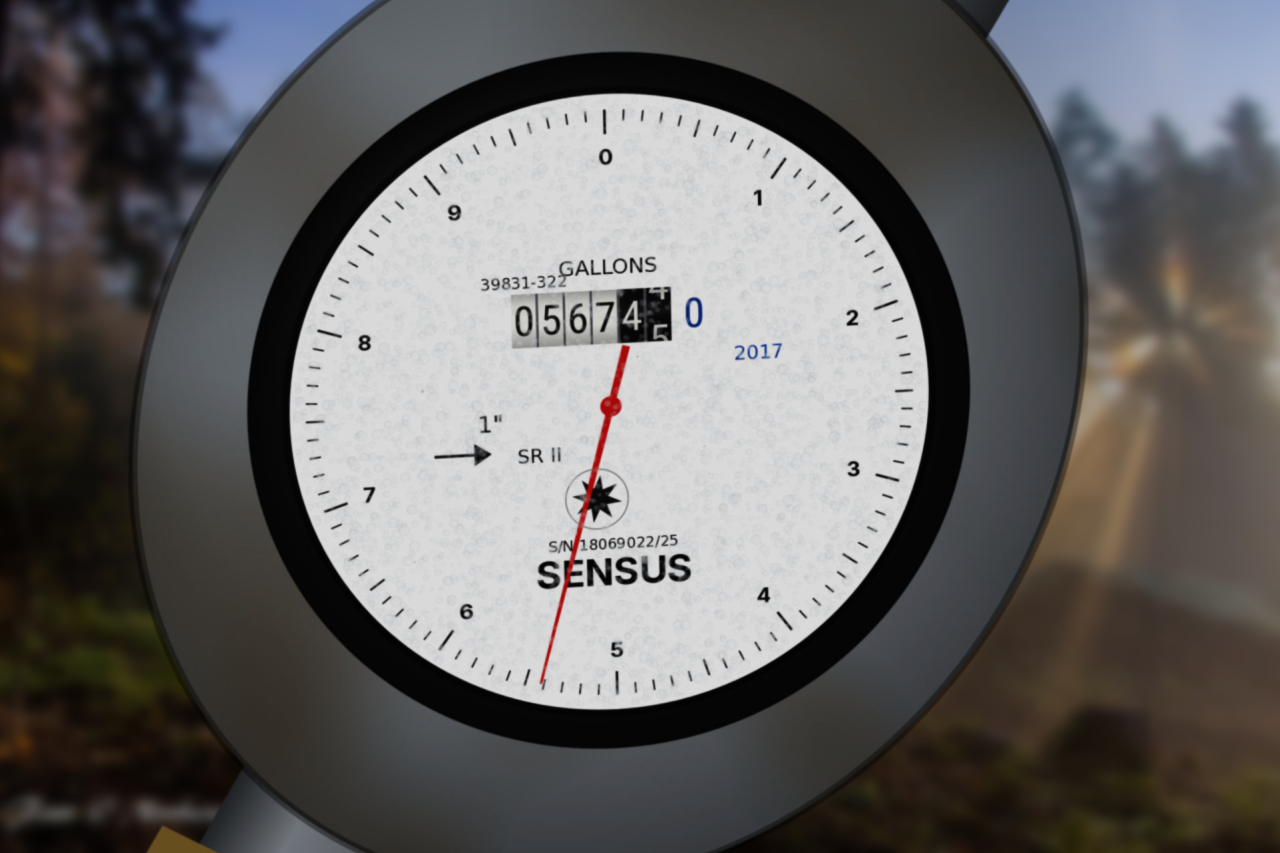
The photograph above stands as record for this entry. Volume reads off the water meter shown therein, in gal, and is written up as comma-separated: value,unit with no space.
567445.4,gal
